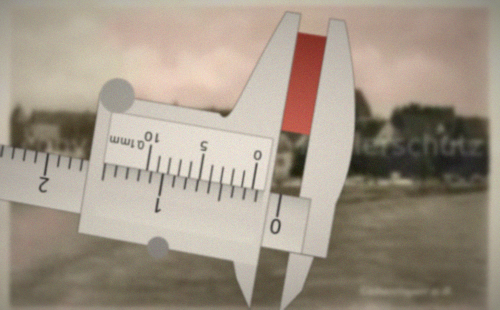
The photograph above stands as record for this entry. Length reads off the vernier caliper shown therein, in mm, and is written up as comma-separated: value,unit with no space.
2.4,mm
